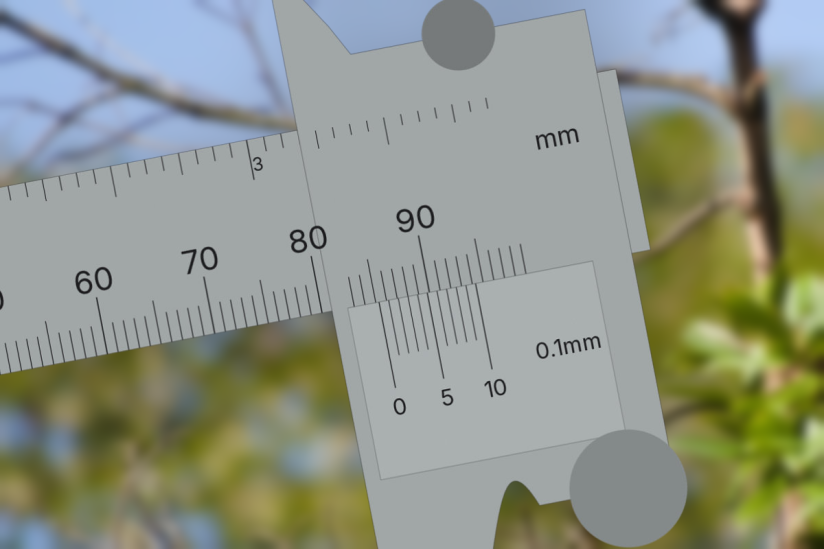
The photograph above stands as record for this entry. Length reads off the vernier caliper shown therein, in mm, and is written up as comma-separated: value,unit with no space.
85.3,mm
